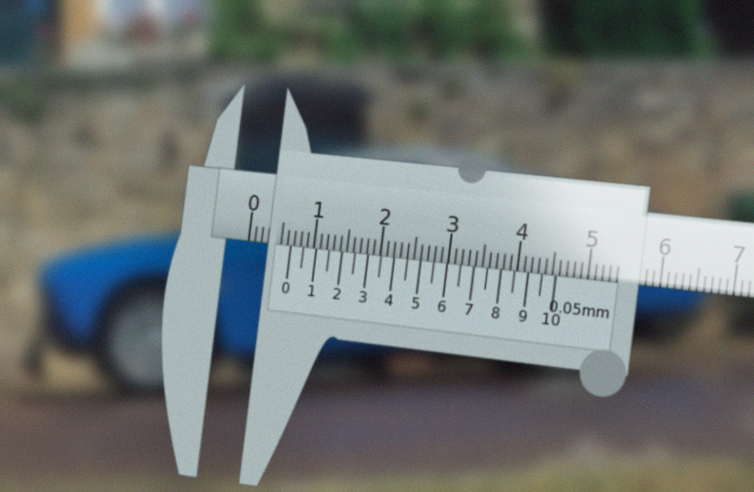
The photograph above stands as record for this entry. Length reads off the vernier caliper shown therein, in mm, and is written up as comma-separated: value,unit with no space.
6.5,mm
